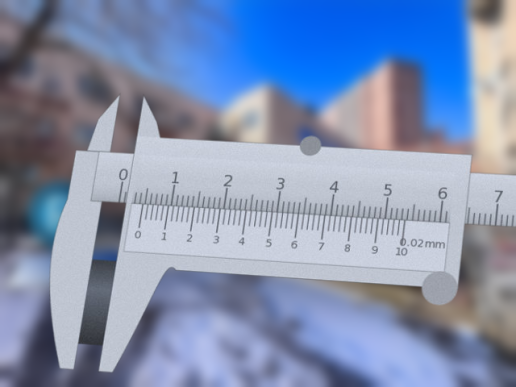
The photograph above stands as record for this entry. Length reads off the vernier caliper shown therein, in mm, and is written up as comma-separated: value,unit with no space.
4.6,mm
